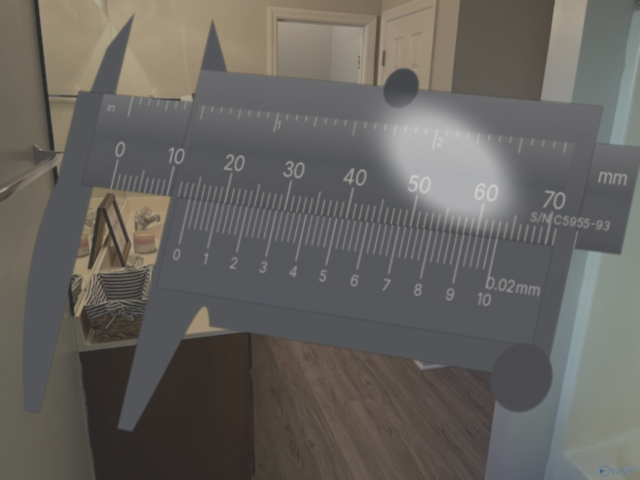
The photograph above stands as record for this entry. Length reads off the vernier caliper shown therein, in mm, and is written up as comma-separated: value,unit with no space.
14.0,mm
